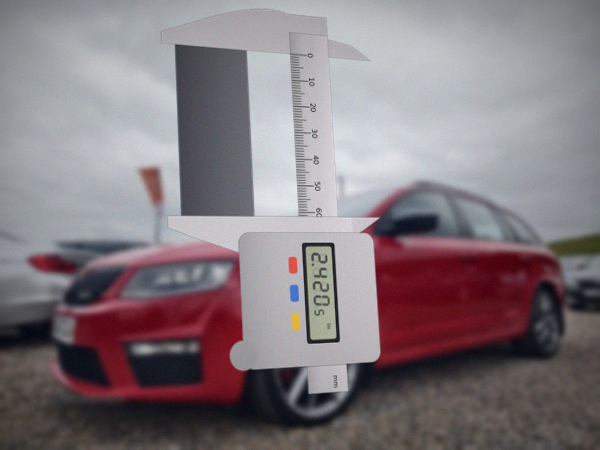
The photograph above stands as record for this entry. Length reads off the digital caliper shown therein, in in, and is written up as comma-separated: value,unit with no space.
2.4205,in
